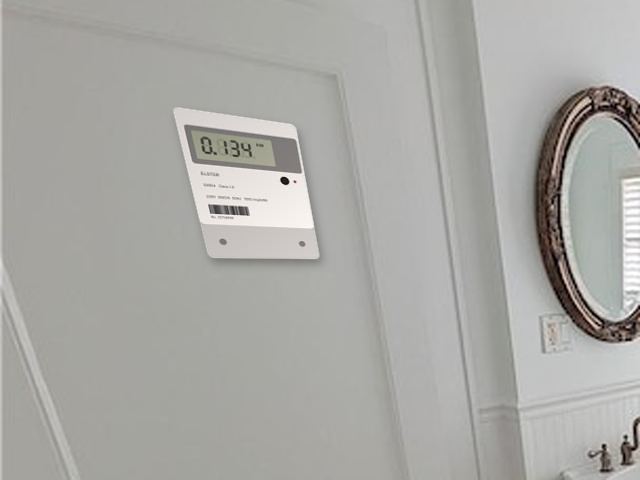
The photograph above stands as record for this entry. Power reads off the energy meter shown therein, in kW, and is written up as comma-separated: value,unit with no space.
0.134,kW
